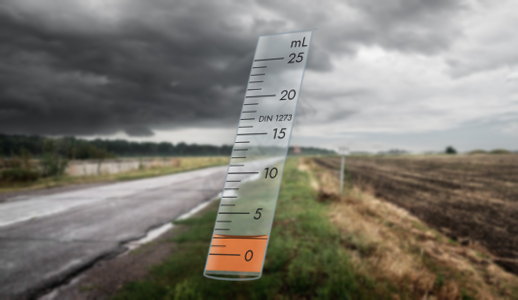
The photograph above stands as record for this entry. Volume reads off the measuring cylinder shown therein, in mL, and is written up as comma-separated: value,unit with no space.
2,mL
